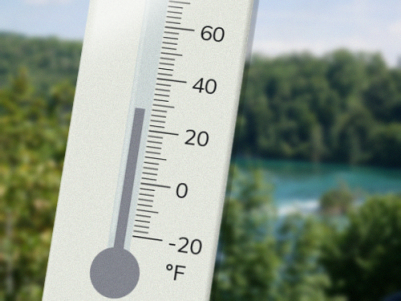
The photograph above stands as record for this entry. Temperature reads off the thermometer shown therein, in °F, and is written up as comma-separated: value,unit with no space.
28,°F
